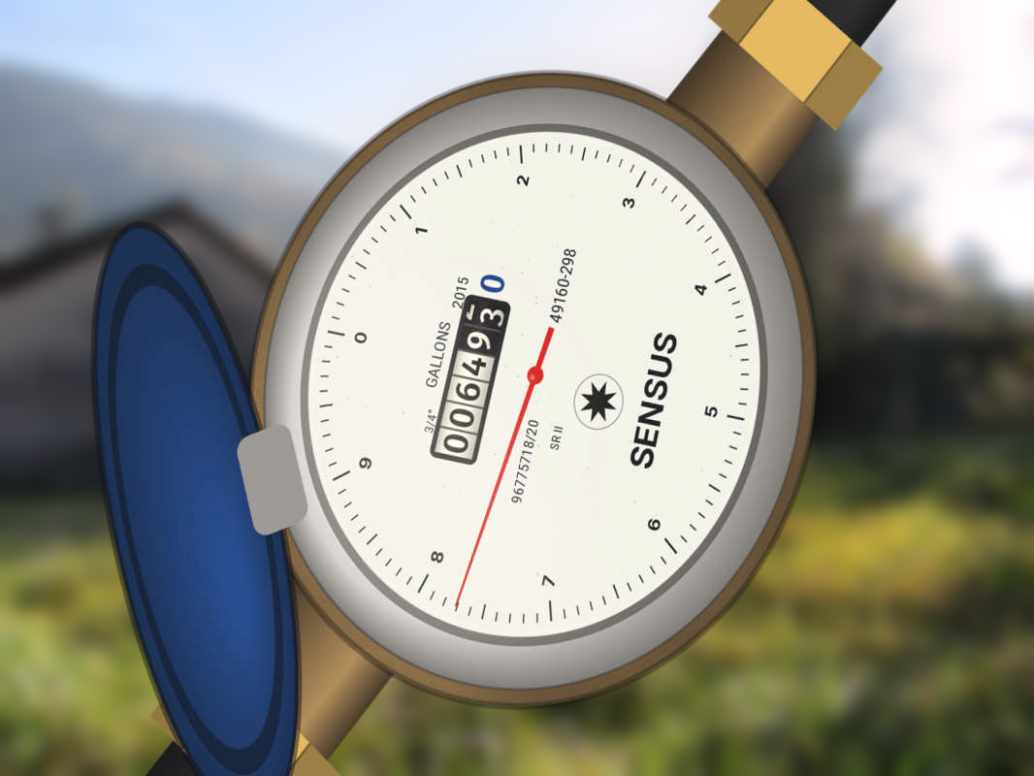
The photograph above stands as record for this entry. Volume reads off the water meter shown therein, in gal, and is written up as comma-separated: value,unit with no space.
64927.7,gal
